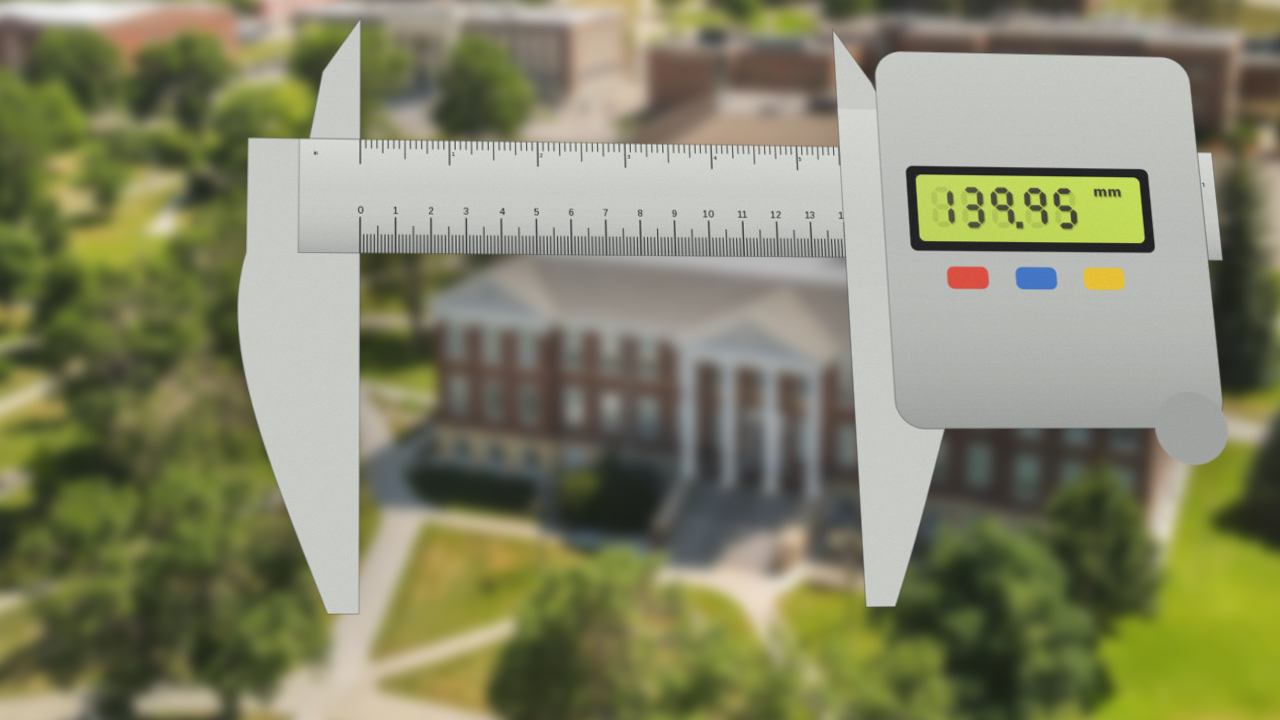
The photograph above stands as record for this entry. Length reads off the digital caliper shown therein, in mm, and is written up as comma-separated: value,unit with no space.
139.95,mm
